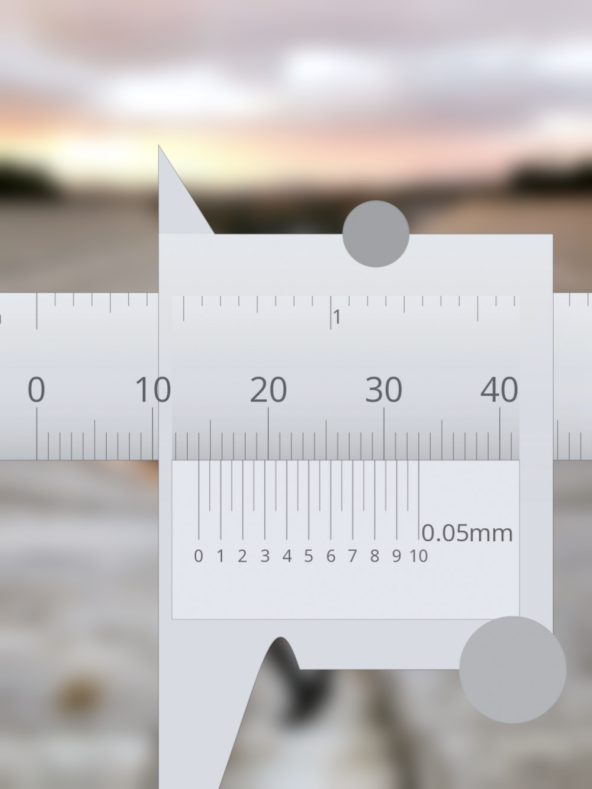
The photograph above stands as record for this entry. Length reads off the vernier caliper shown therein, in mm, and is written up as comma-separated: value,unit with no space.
14.0,mm
